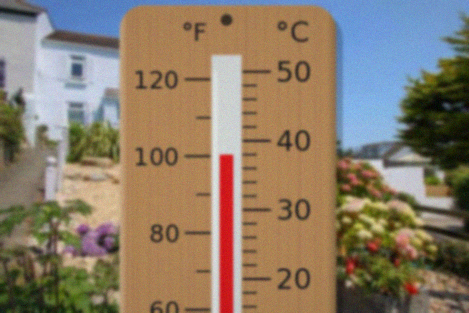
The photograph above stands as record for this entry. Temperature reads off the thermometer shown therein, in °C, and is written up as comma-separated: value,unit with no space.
38,°C
